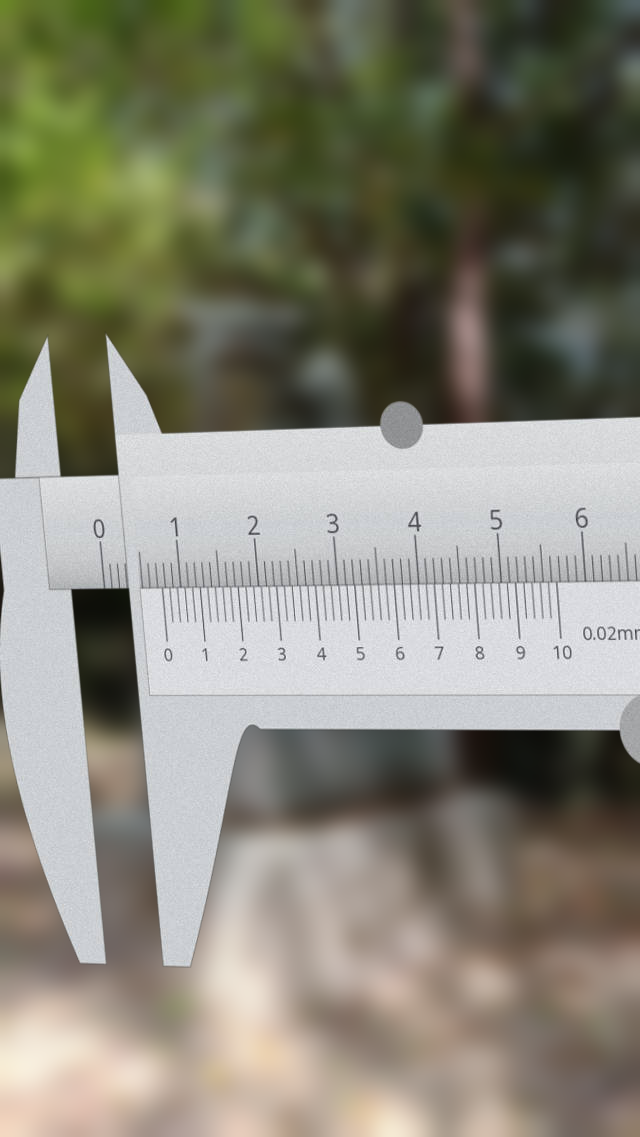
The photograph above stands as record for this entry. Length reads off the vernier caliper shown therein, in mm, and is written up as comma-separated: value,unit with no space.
7.6,mm
